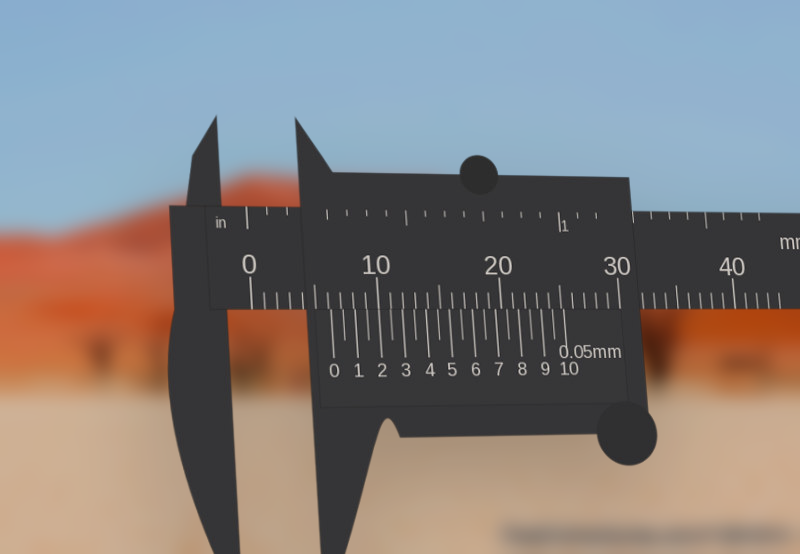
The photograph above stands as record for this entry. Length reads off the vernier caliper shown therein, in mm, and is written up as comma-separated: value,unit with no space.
6.2,mm
